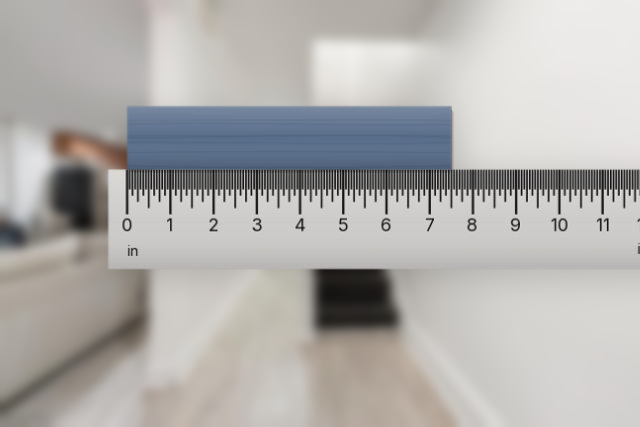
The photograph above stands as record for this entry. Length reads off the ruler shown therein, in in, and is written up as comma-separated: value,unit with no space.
7.5,in
